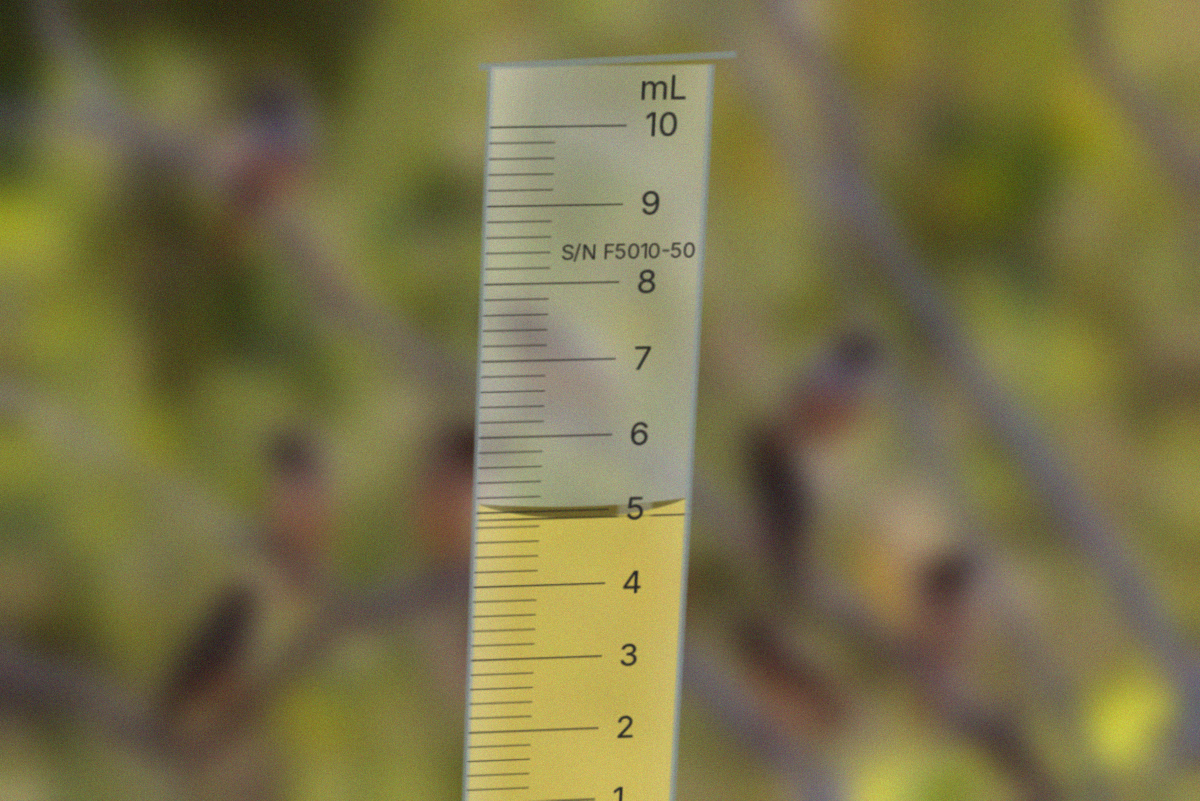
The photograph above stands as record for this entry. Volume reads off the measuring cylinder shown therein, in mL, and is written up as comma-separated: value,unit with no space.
4.9,mL
